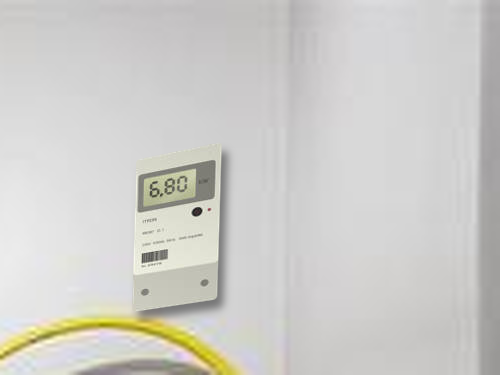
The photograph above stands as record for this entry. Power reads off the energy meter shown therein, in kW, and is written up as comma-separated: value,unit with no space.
6.80,kW
